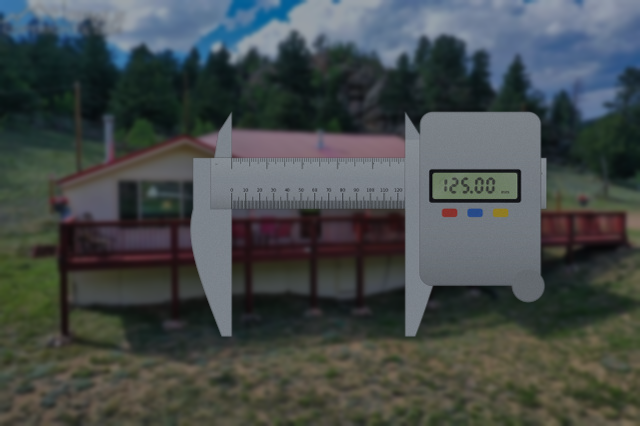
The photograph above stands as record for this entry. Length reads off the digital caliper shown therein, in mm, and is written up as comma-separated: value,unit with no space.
125.00,mm
